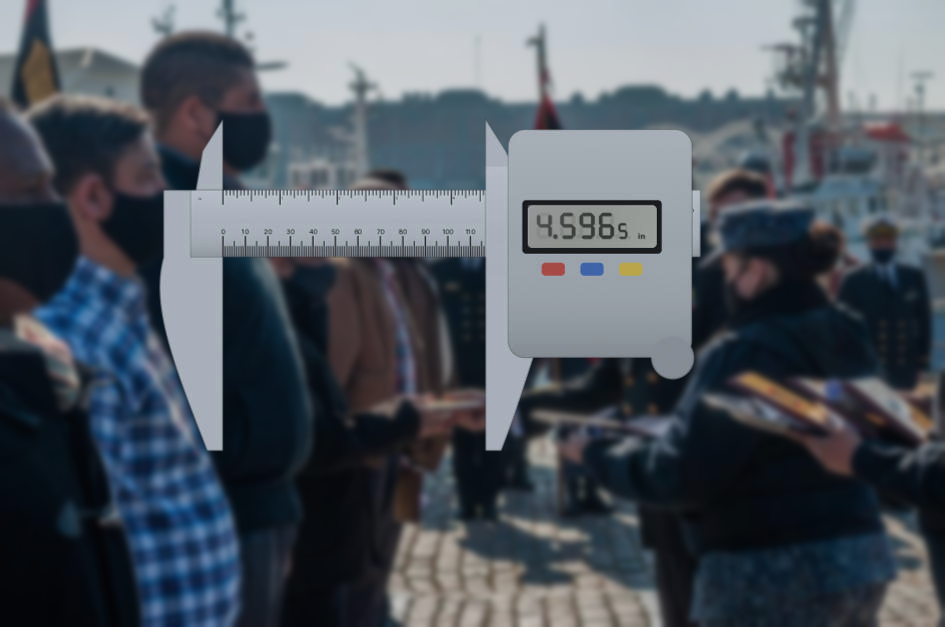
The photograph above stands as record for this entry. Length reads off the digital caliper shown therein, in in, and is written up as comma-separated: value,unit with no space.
4.5965,in
